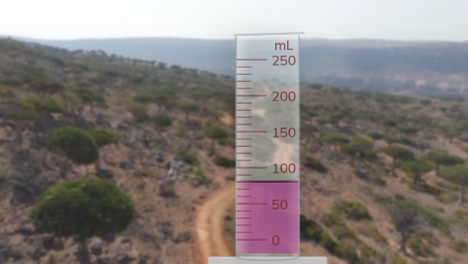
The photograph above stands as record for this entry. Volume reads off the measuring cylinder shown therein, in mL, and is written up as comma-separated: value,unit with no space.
80,mL
